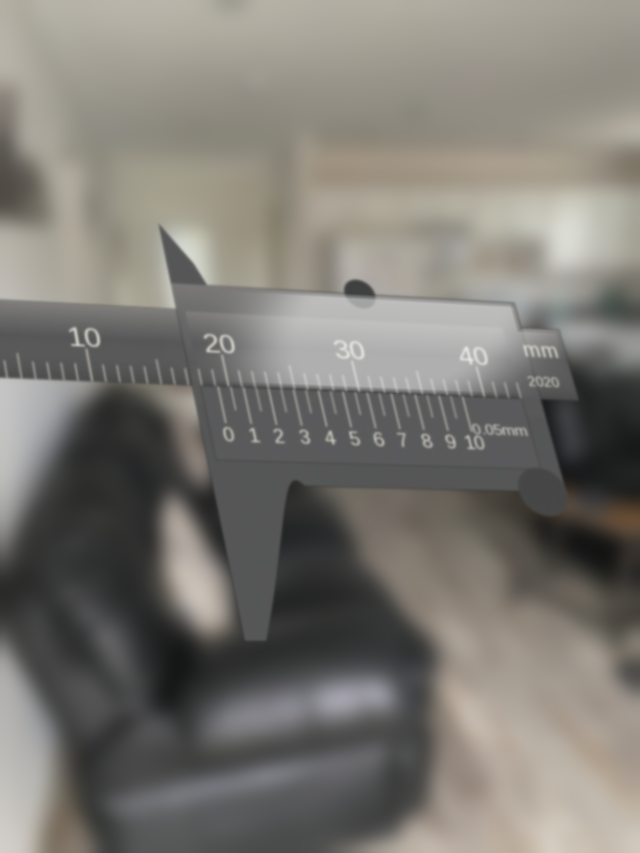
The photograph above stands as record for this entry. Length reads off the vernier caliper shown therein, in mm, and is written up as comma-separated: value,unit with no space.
19.2,mm
